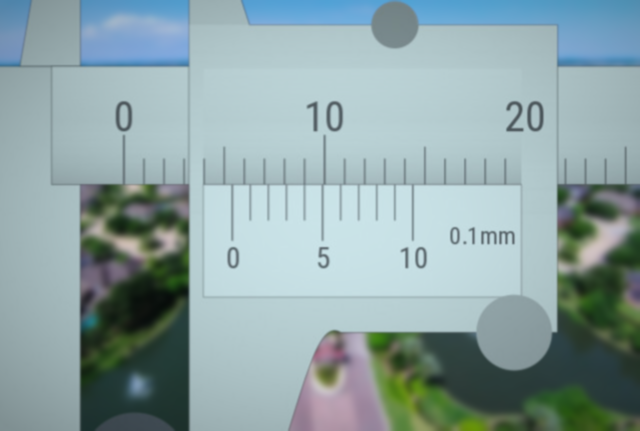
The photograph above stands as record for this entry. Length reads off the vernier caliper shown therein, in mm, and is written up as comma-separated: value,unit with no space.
5.4,mm
